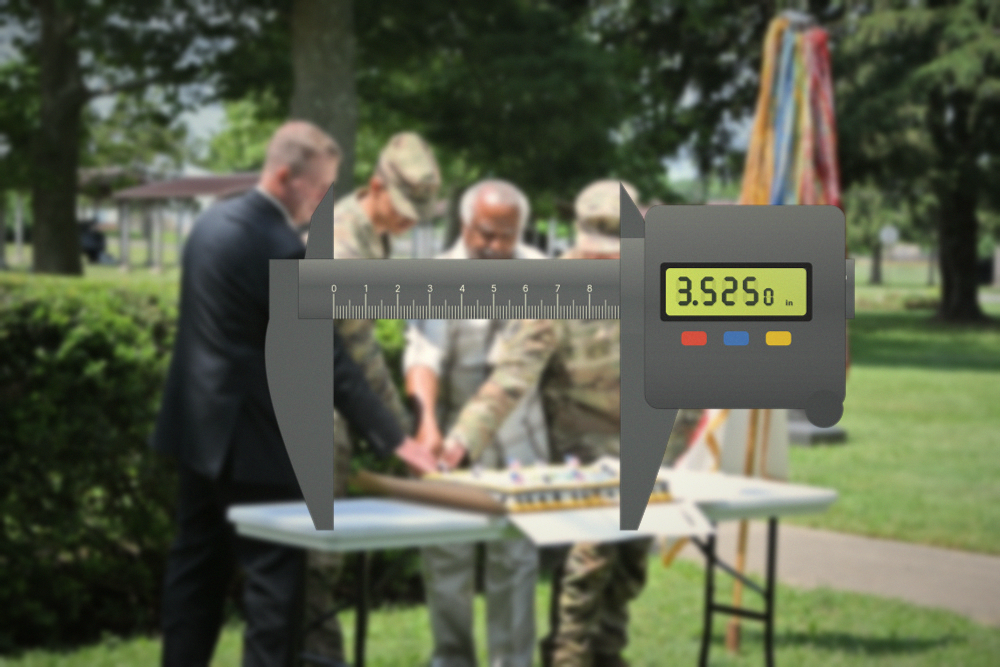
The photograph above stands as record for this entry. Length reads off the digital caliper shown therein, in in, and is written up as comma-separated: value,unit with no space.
3.5250,in
